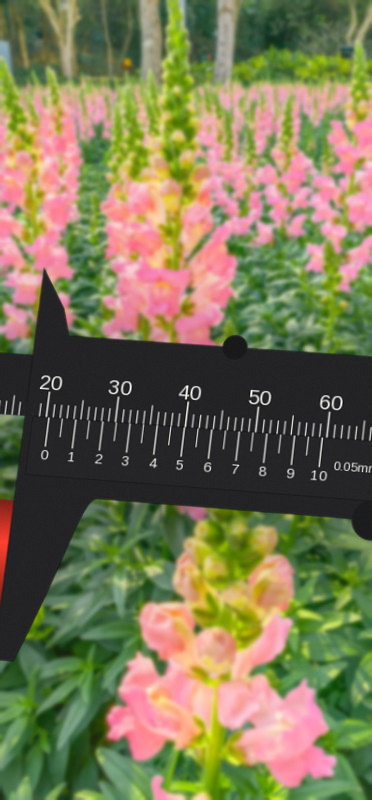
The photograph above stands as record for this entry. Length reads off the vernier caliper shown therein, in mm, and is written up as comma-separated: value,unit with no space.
20.4,mm
